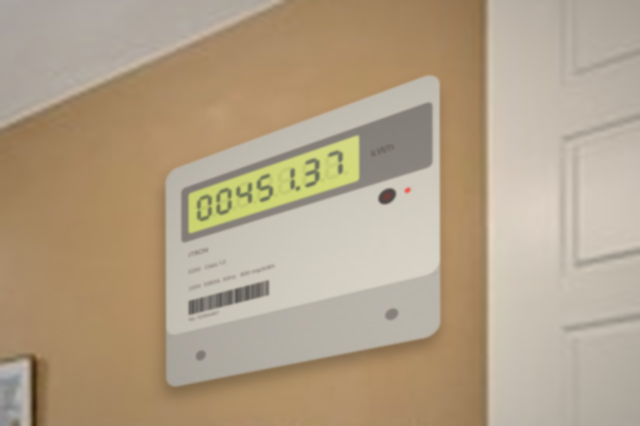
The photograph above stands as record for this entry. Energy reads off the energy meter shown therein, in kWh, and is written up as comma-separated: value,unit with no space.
451.37,kWh
